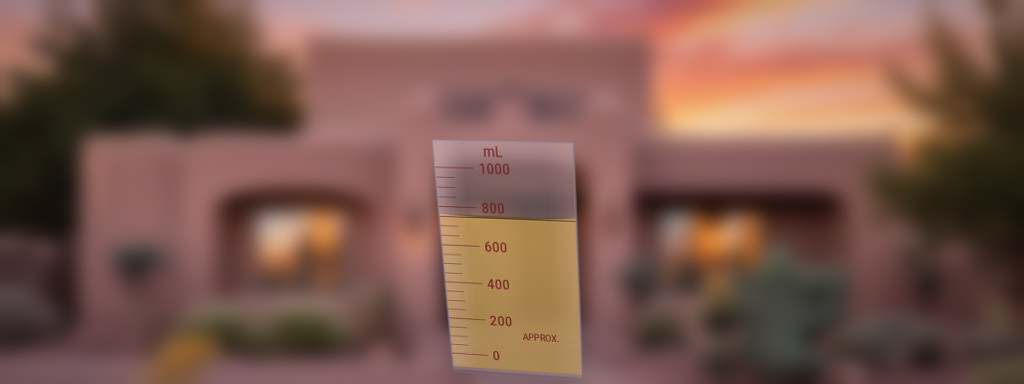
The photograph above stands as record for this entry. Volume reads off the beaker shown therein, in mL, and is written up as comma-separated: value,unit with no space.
750,mL
